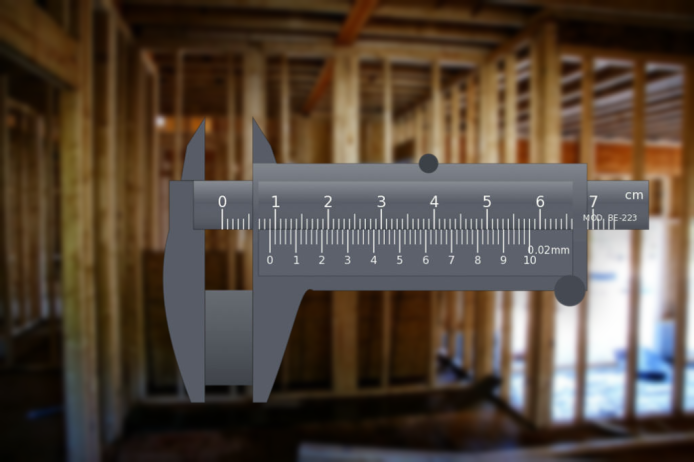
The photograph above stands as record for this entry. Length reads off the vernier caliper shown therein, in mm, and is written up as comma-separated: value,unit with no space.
9.0,mm
